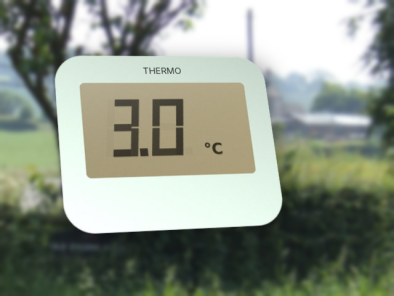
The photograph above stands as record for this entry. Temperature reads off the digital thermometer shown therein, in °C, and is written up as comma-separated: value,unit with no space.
3.0,°C
